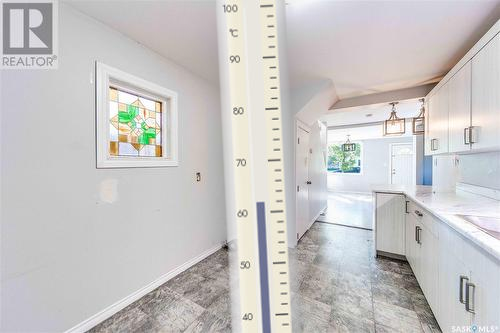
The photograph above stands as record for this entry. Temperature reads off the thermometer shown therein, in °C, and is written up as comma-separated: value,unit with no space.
62,°C
